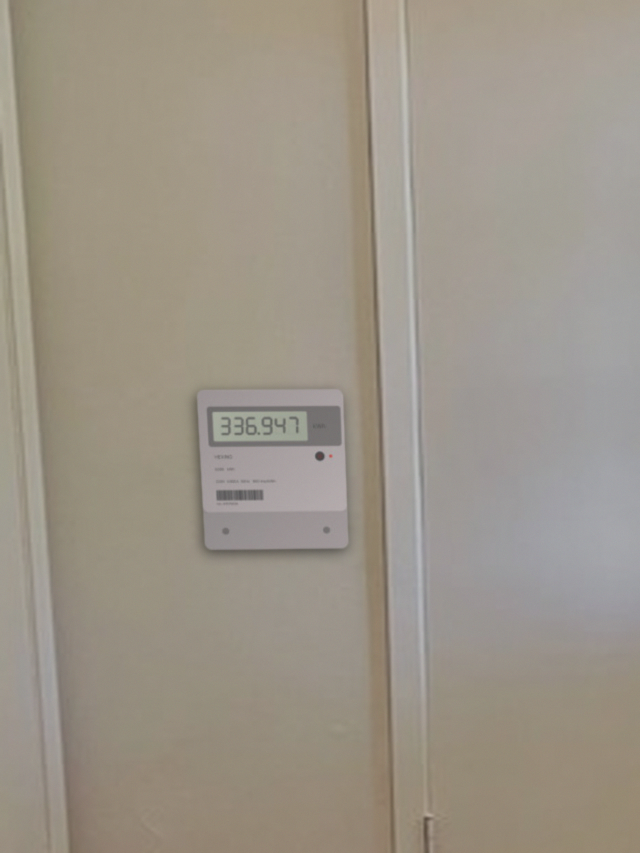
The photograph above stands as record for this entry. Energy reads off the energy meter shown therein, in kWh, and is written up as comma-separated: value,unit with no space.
336.947,kWh
